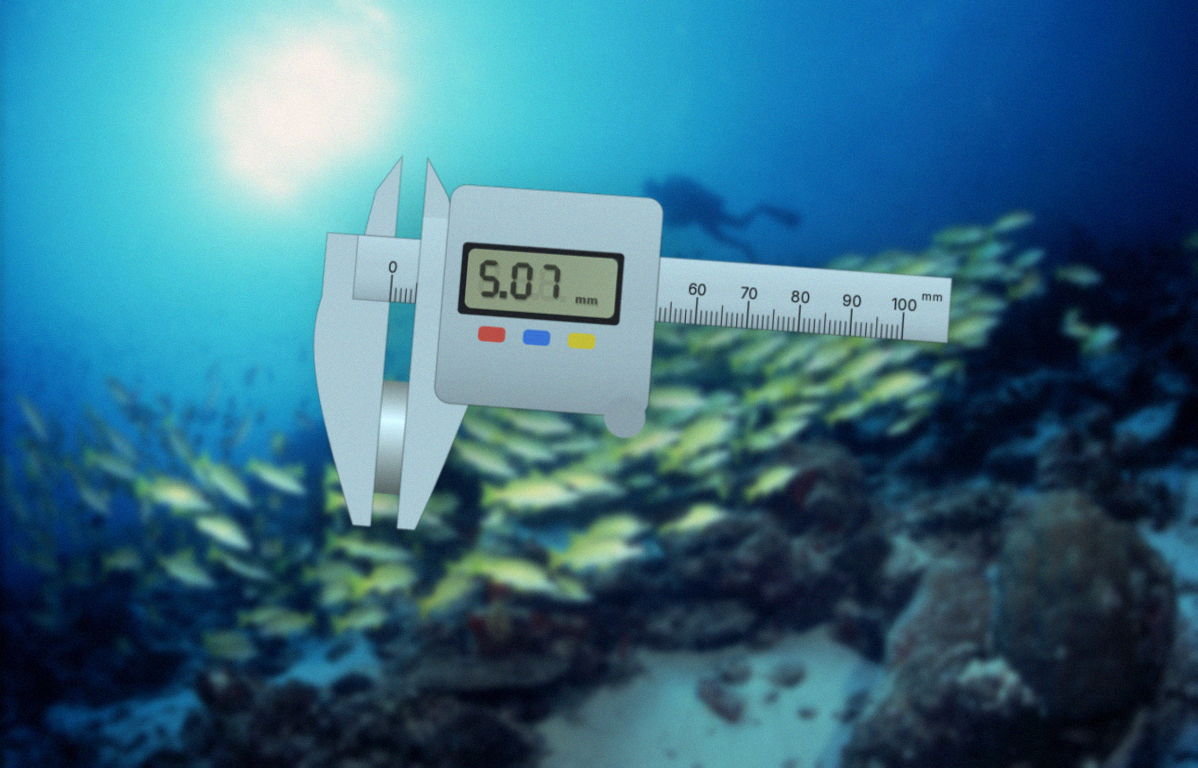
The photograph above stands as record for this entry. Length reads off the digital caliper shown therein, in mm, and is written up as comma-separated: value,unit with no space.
5.07,mm
